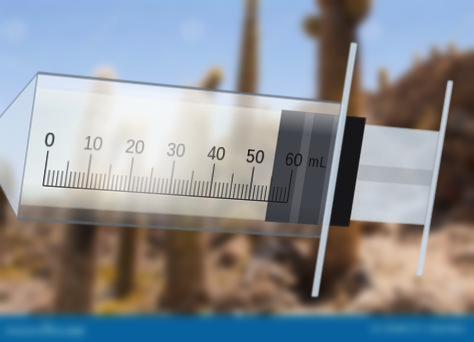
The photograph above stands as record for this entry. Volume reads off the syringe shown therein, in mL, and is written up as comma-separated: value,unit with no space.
55,mL
